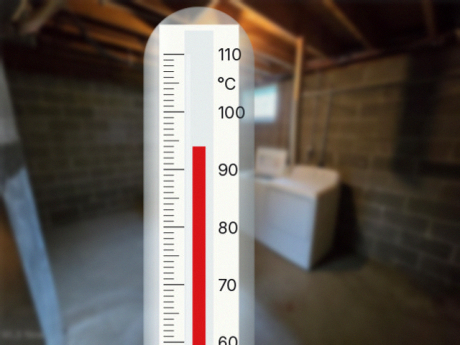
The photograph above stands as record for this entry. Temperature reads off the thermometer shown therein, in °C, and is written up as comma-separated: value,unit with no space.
94,°C
